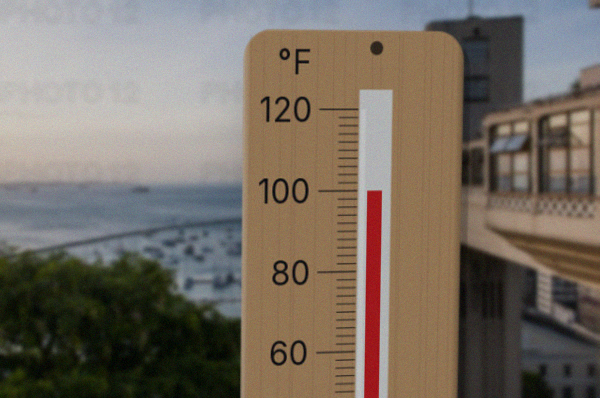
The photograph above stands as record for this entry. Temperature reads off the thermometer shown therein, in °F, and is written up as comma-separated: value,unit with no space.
100,°F
